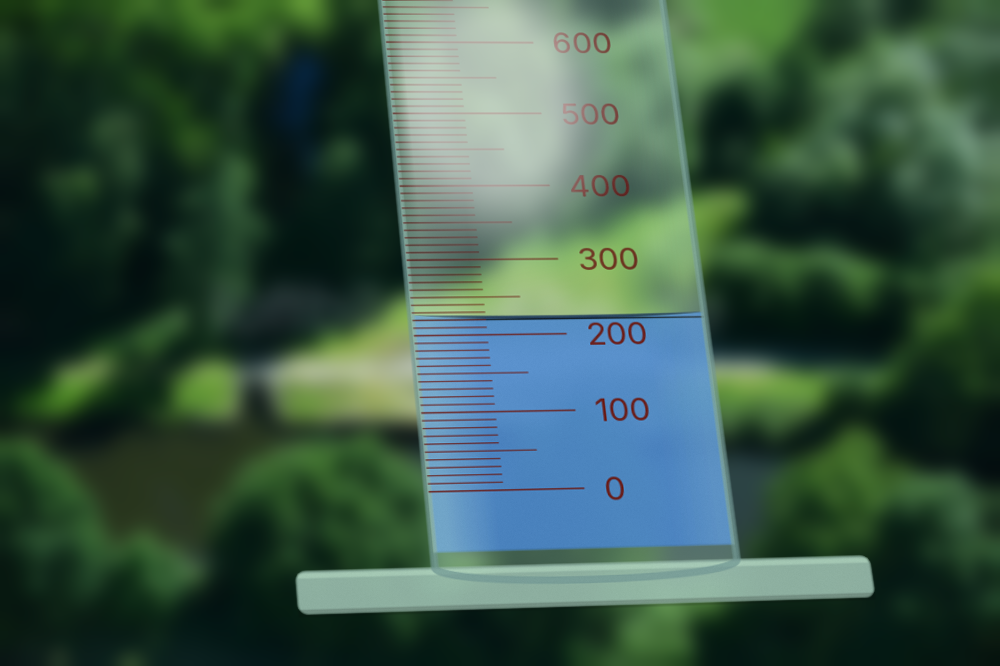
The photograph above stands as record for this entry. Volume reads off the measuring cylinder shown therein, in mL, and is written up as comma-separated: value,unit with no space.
220,mL
